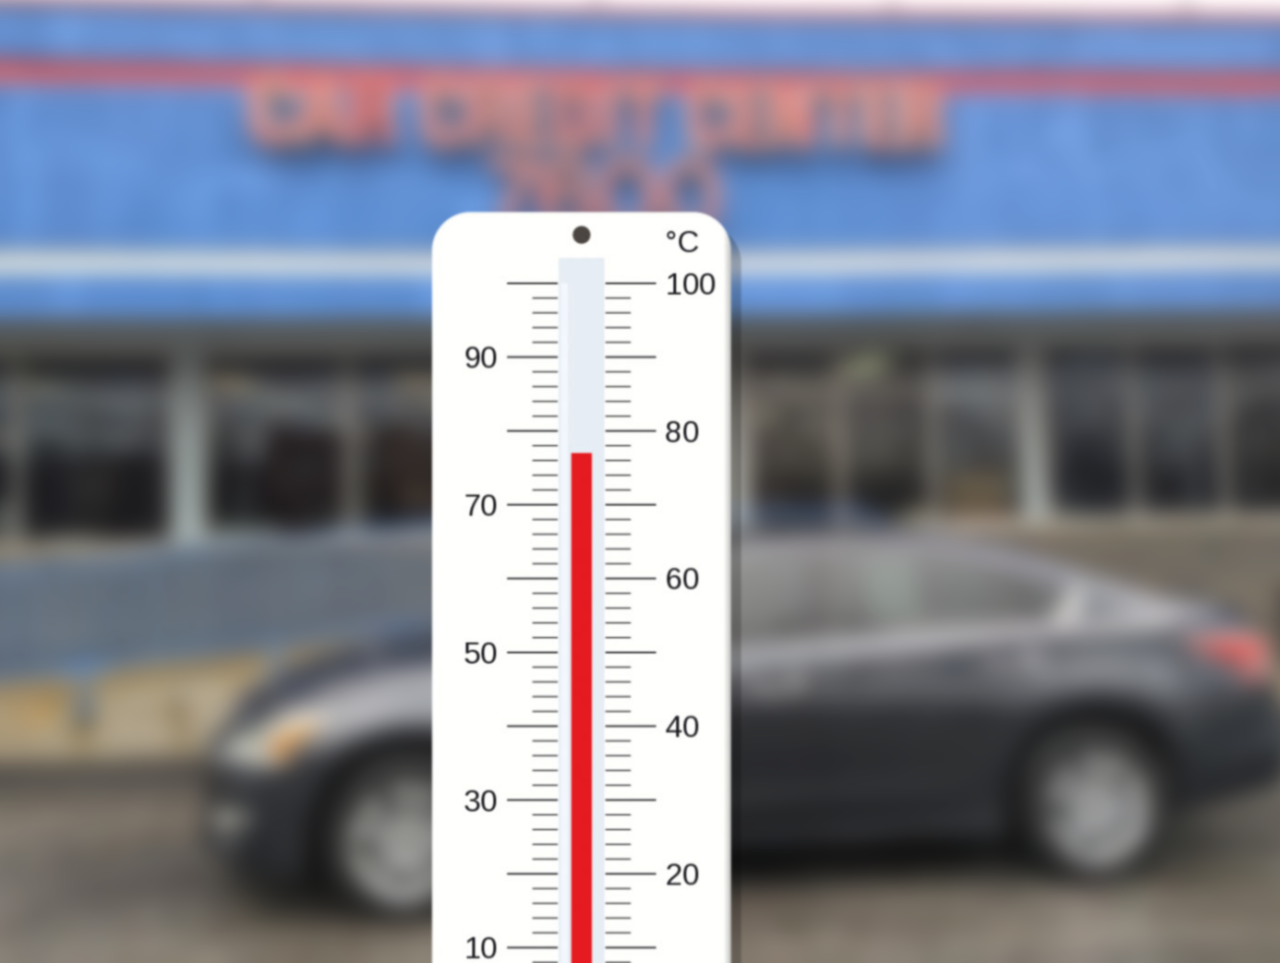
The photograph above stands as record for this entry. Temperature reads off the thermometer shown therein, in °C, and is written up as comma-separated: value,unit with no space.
77,°C
